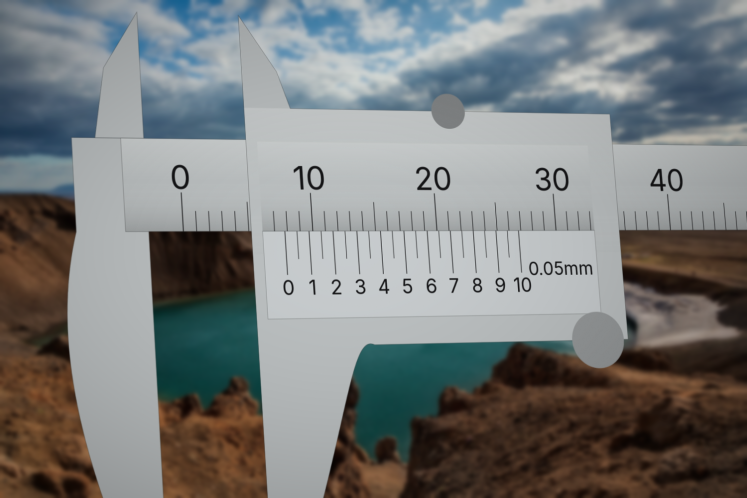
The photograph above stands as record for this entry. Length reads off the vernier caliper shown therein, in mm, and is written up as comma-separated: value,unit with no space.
7.8,mm
